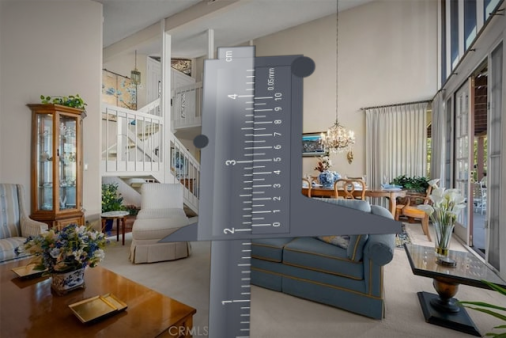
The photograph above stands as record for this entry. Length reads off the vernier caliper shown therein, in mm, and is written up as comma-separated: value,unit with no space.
20.6,mm
